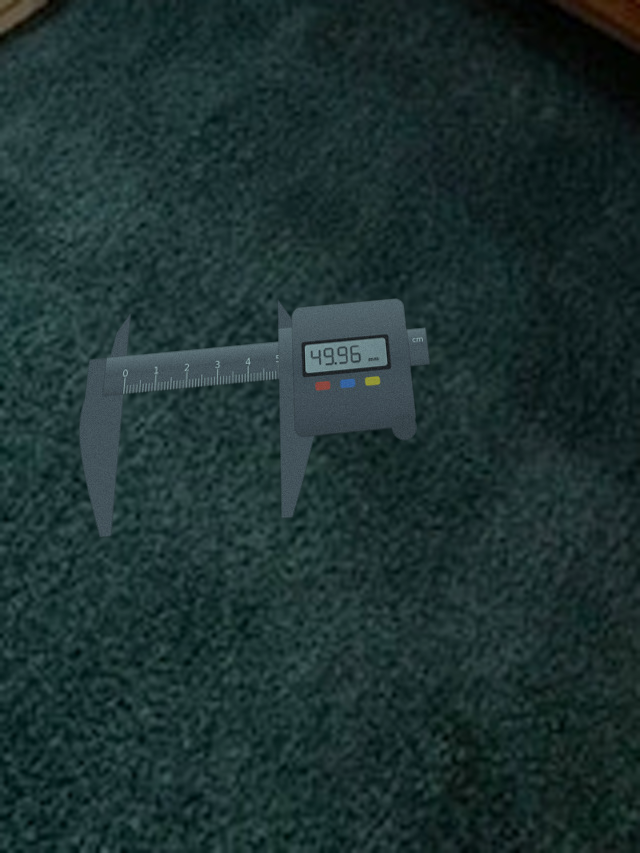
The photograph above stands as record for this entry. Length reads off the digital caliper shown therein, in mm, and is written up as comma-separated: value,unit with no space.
49.96,mm
